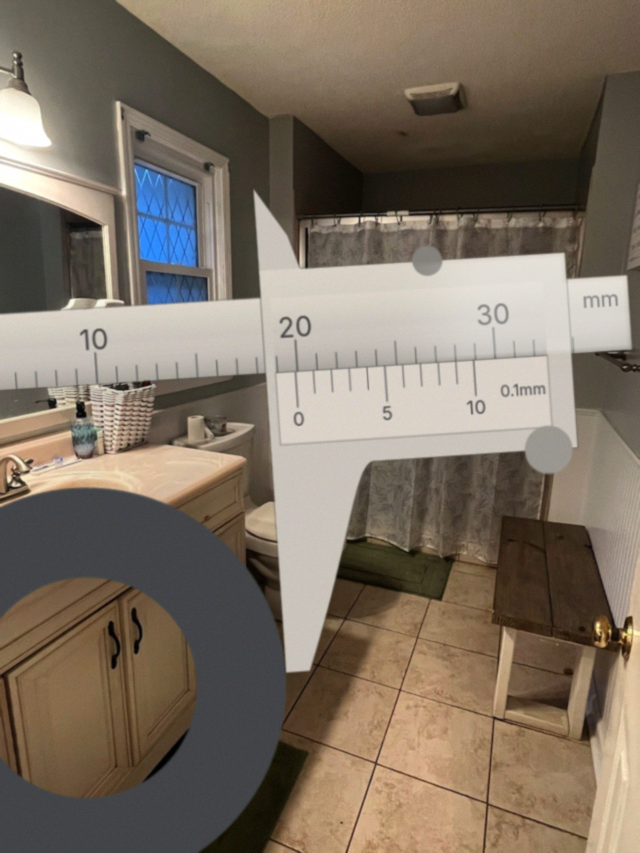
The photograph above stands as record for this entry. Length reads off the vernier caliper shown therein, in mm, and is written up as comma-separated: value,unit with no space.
19.9,mm
